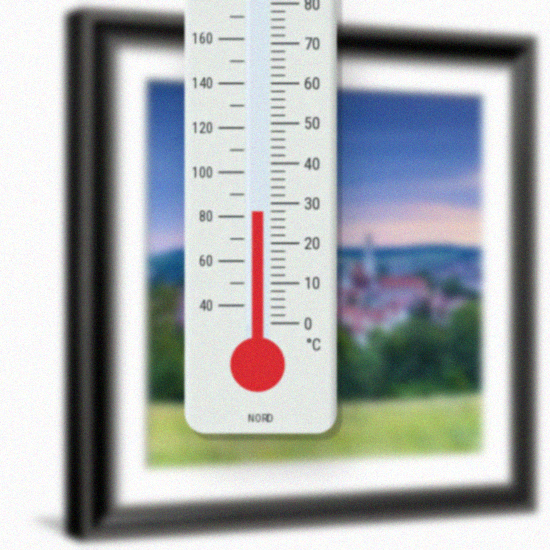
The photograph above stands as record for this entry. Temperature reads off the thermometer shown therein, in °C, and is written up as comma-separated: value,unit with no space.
28,°C
